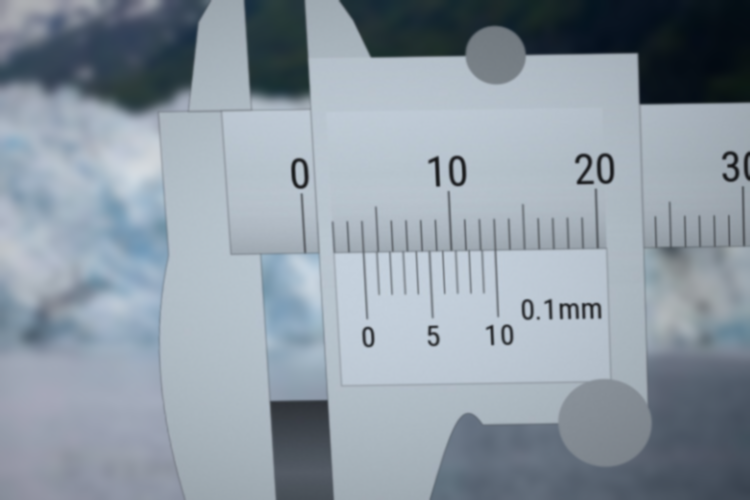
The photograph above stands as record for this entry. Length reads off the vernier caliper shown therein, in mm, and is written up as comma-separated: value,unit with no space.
4.0,mm
